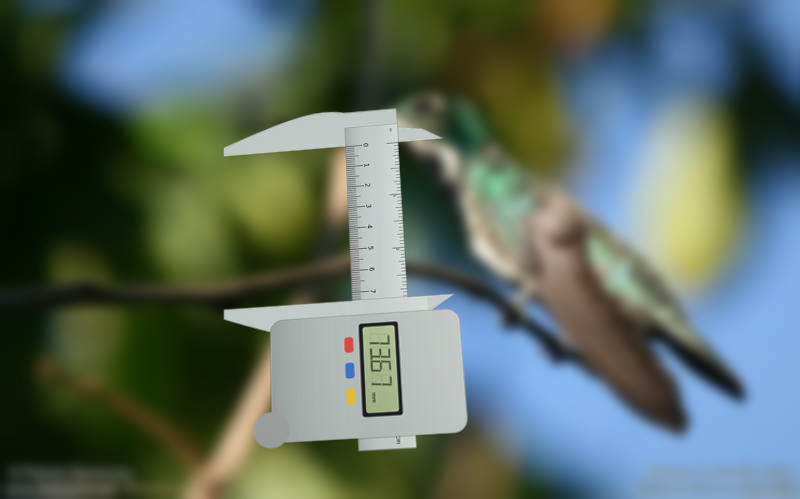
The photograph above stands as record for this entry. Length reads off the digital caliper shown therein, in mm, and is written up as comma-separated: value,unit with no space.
73.67,mm
